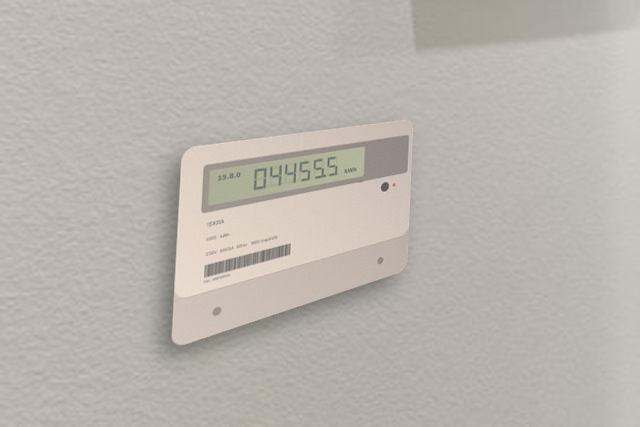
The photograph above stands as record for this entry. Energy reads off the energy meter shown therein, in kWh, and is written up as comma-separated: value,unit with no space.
4455.5,kWh
